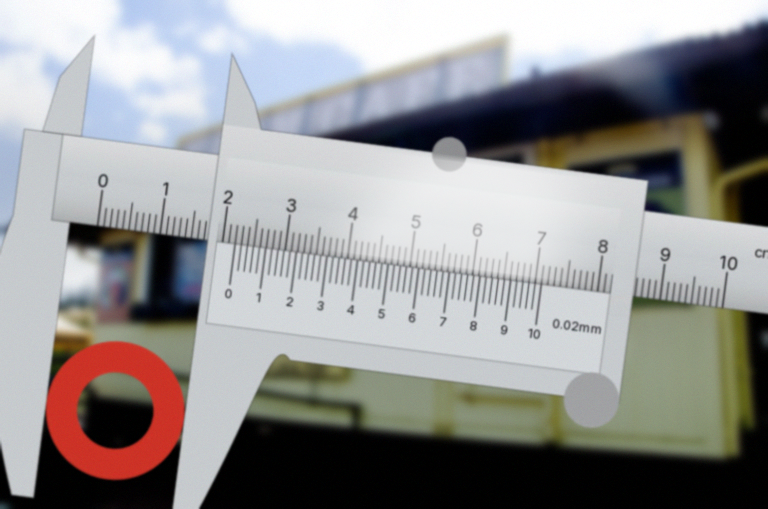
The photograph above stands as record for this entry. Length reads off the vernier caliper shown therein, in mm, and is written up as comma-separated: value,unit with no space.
22.0,mm
